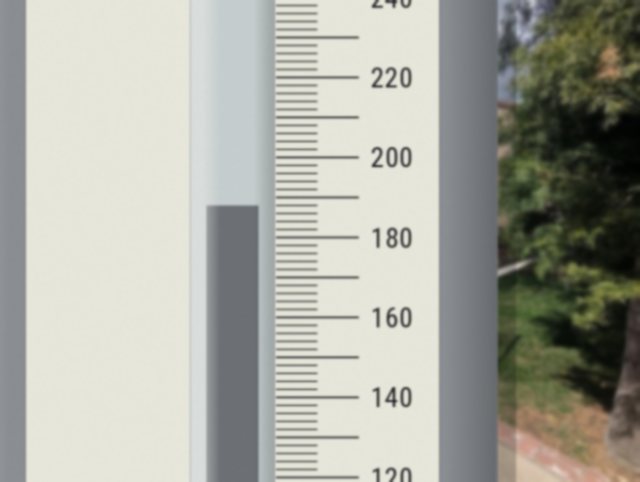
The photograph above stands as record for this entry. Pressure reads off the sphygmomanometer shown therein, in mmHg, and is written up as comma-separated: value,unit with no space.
188,mmHg
